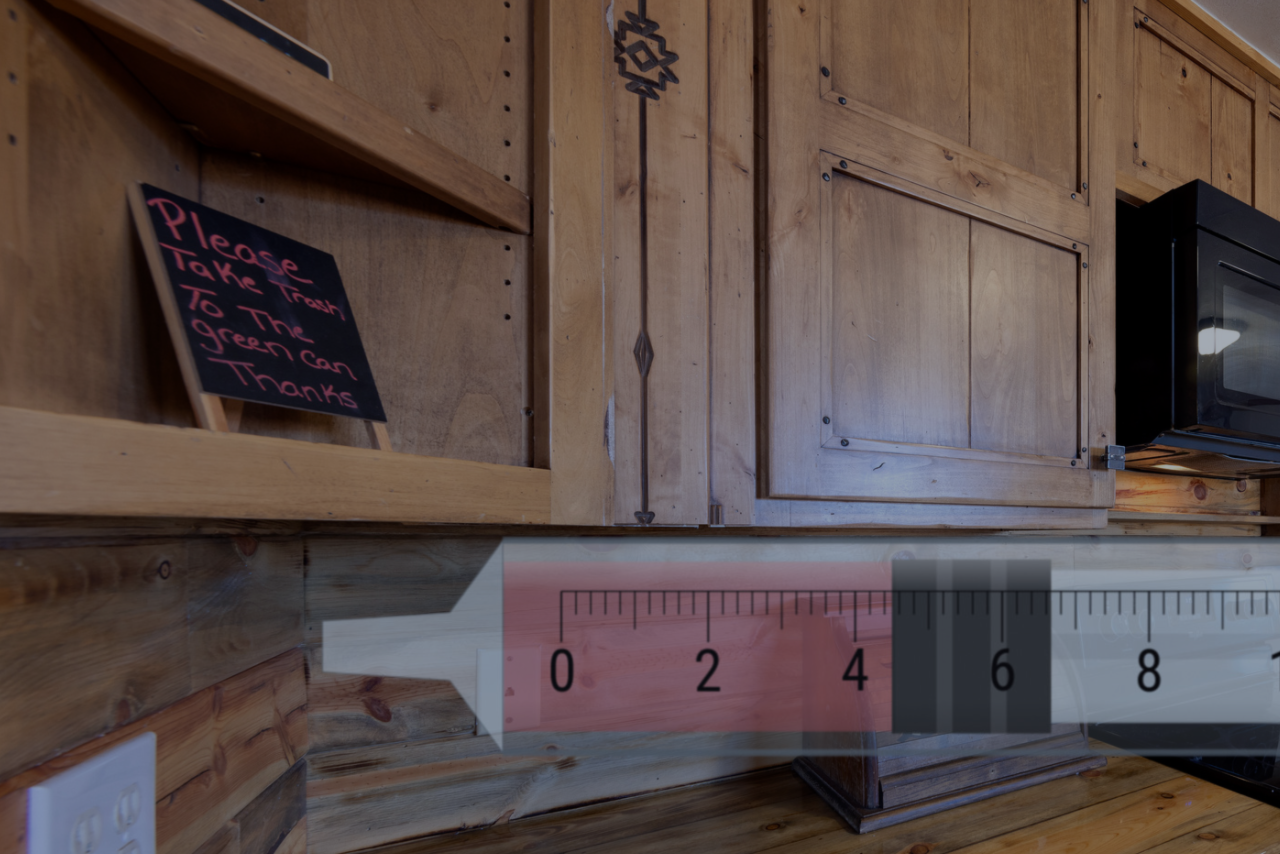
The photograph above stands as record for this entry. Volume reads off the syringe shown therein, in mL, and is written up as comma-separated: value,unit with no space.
4.5,mL
